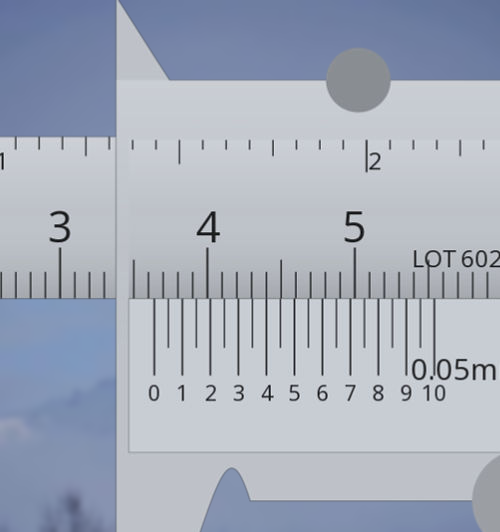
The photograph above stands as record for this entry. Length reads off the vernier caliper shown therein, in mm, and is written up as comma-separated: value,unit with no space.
36.4,mm
